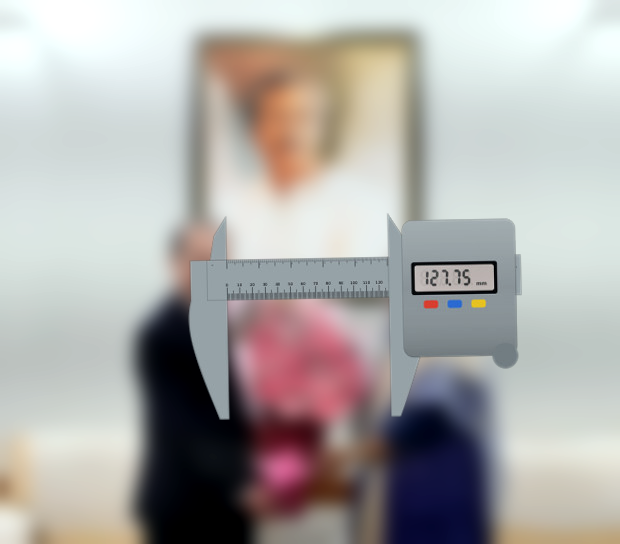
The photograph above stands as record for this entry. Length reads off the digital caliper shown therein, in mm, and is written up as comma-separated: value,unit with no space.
127.75,mm
